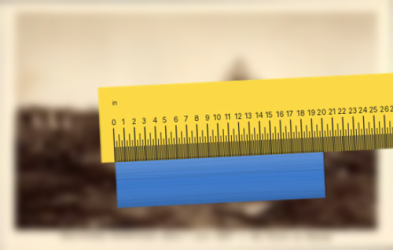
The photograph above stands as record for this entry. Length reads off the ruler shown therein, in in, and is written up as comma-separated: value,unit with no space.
20,in
